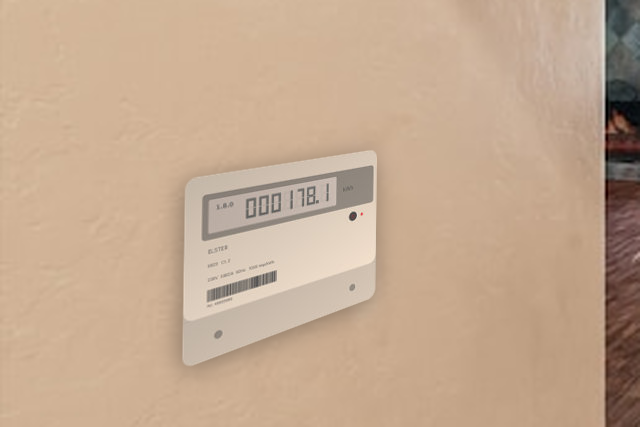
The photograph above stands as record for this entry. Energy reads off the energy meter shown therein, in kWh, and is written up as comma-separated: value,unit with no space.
178.1,kWh
